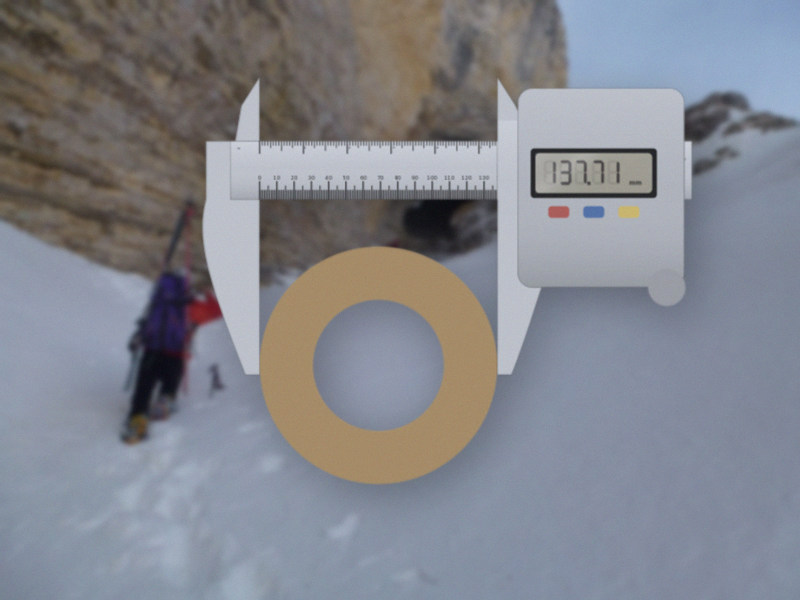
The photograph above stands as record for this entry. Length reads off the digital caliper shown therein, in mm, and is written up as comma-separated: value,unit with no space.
137.71,mm
